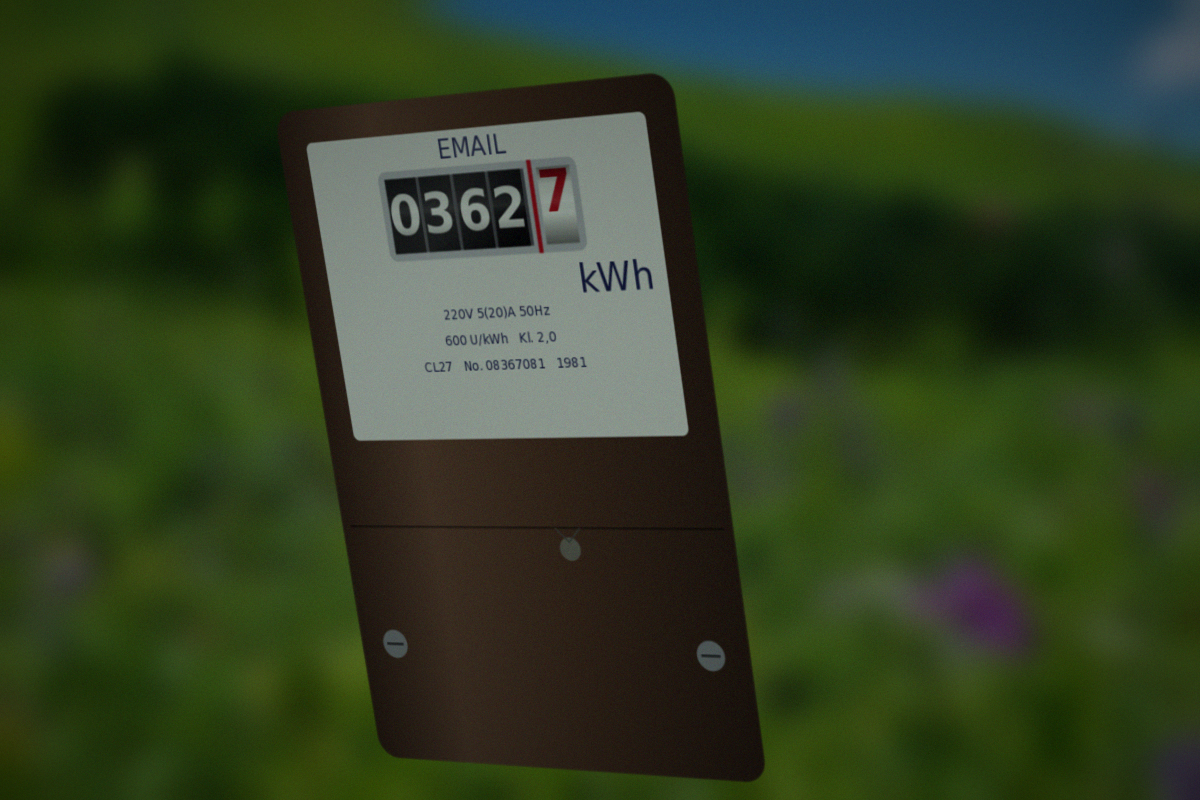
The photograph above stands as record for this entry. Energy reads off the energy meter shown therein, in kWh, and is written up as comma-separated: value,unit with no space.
362.7,kWh
